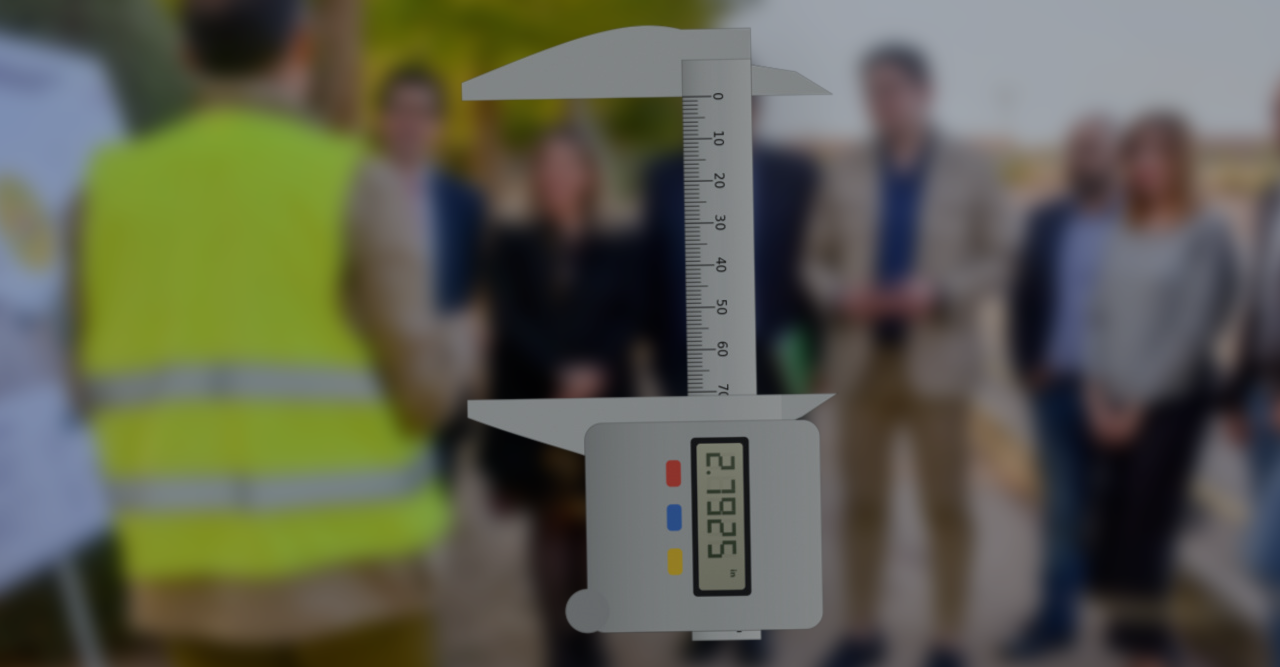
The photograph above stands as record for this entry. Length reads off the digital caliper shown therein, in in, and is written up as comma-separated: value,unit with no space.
2.7925,in
